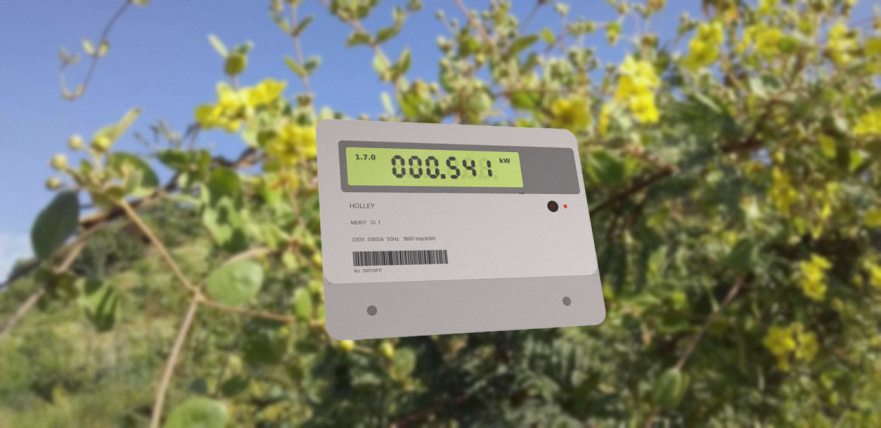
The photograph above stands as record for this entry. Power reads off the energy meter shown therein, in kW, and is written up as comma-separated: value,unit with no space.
0.541,kW
